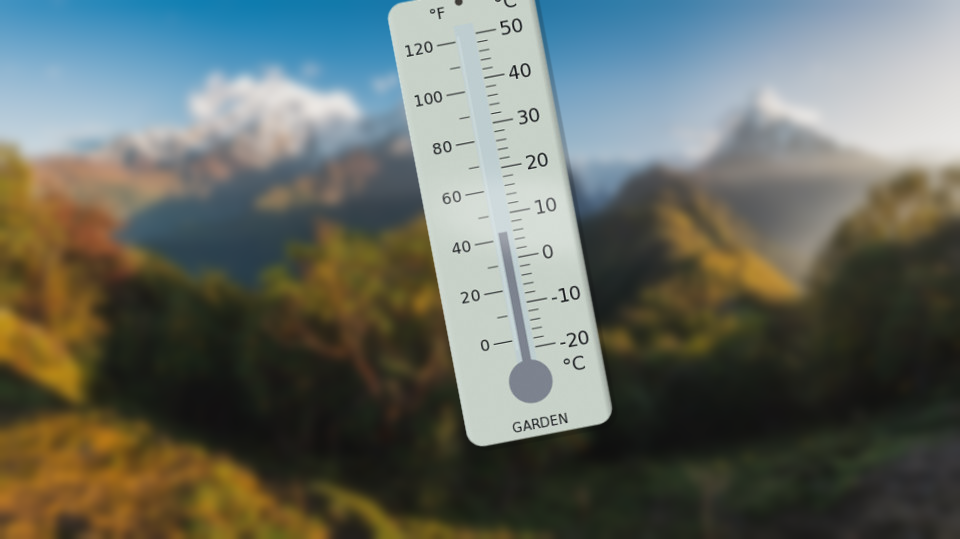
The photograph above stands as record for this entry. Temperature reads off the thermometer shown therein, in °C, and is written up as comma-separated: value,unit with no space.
6,°C
